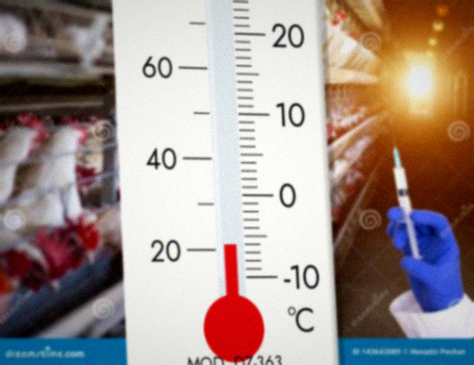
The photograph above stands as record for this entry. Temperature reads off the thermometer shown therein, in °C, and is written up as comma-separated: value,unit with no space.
-6,°C
